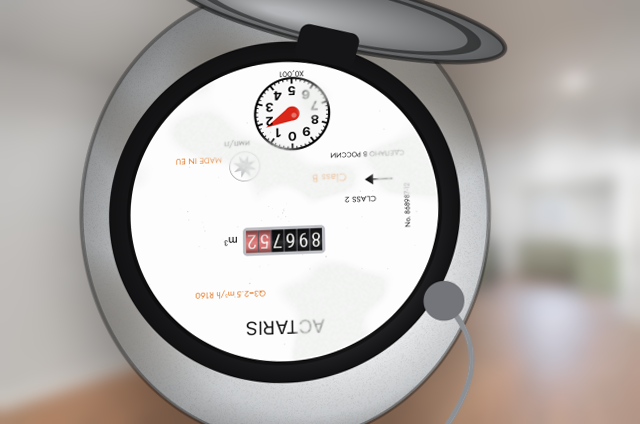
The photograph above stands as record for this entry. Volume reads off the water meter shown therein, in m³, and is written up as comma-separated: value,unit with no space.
8967.521,m³
